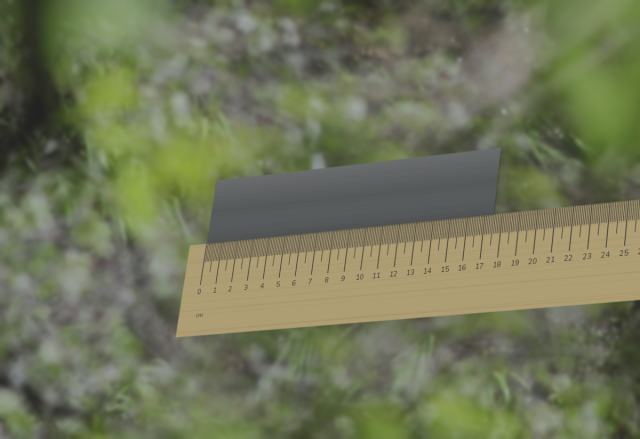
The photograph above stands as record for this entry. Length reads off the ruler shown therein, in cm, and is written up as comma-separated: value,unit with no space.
17.5,cm
